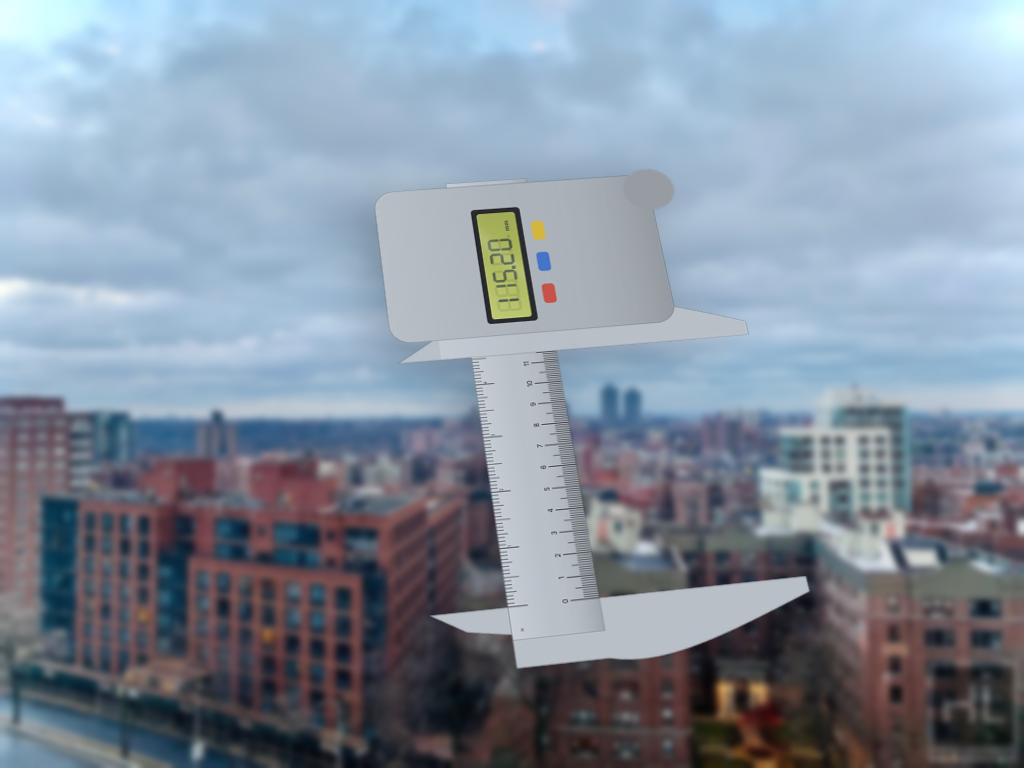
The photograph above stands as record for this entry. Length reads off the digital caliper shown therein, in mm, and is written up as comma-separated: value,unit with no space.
115.20,mm
